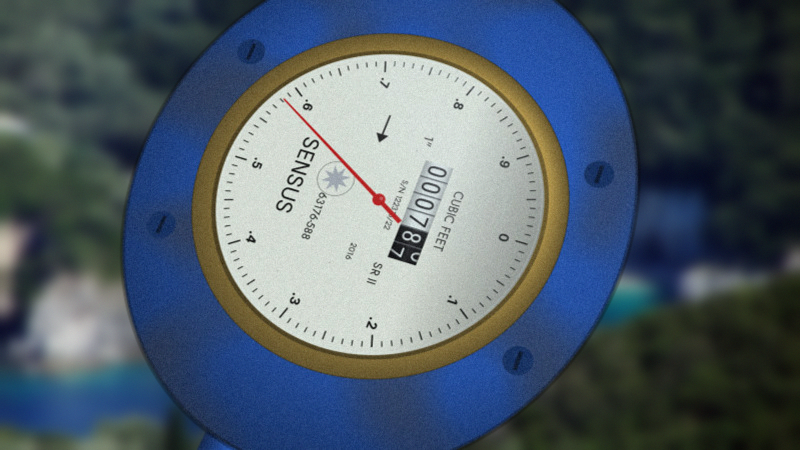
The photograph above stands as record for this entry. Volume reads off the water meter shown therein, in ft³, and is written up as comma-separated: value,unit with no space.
786.58,ft³
